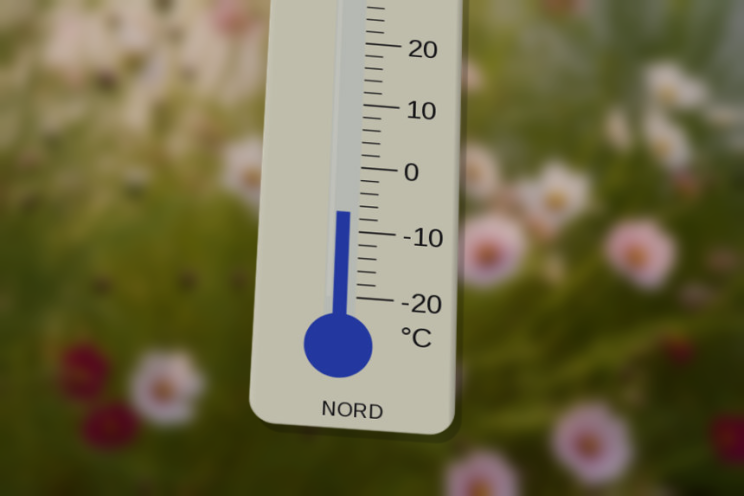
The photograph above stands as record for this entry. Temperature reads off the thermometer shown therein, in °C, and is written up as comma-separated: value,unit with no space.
-7,°C
